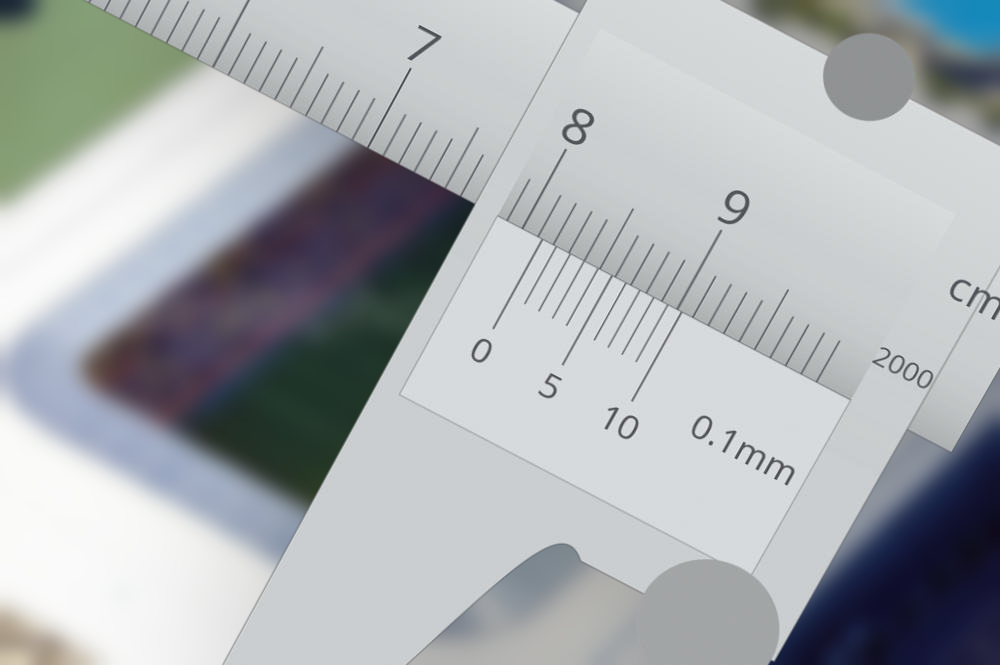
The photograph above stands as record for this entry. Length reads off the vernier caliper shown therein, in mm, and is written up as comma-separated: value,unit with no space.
81.3,mm
